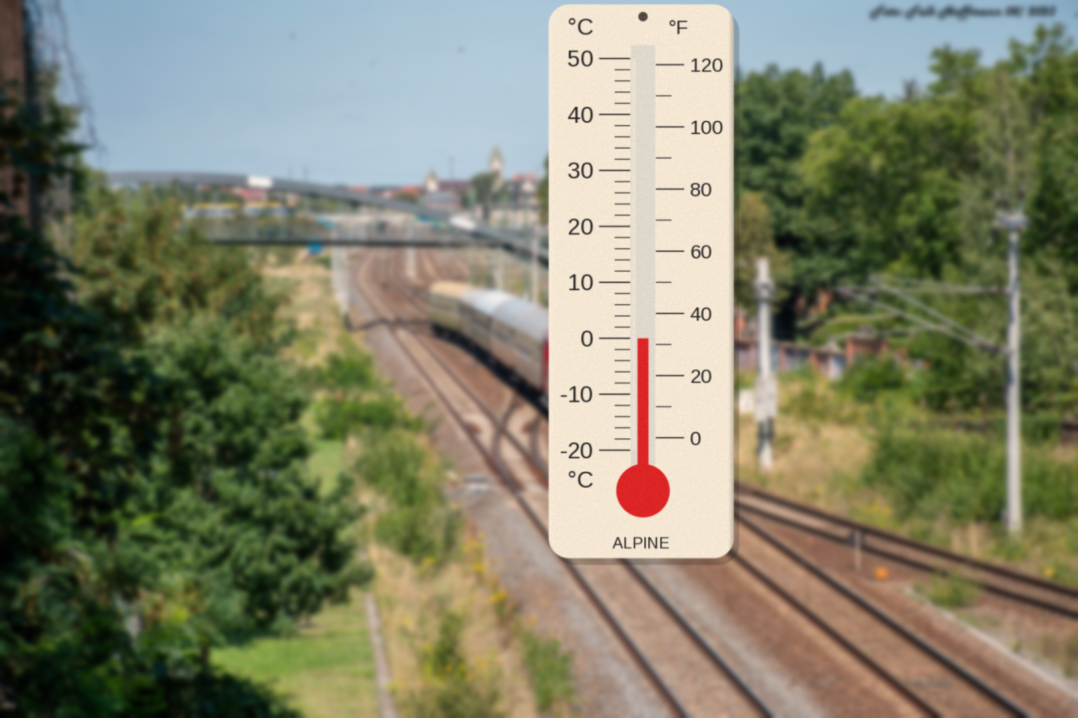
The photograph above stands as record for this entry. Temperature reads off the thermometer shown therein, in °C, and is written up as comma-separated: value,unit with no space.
0,°C
